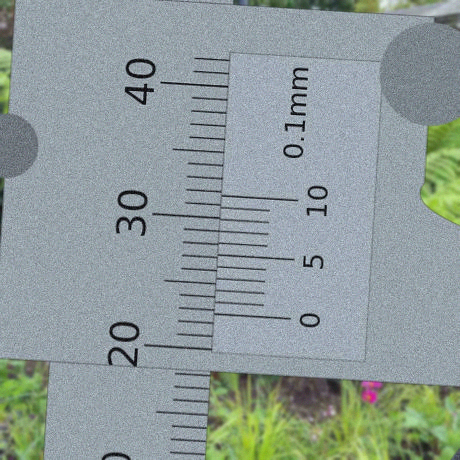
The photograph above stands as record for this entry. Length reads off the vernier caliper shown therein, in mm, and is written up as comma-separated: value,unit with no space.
22.7,mm
